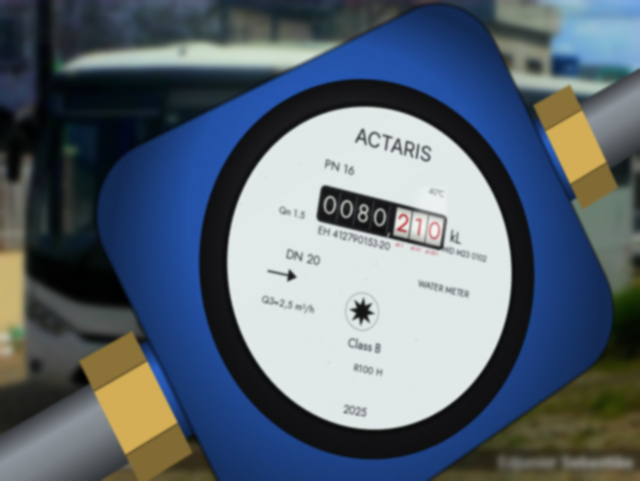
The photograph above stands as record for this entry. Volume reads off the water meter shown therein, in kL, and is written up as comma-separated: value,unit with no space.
80.210,kL
